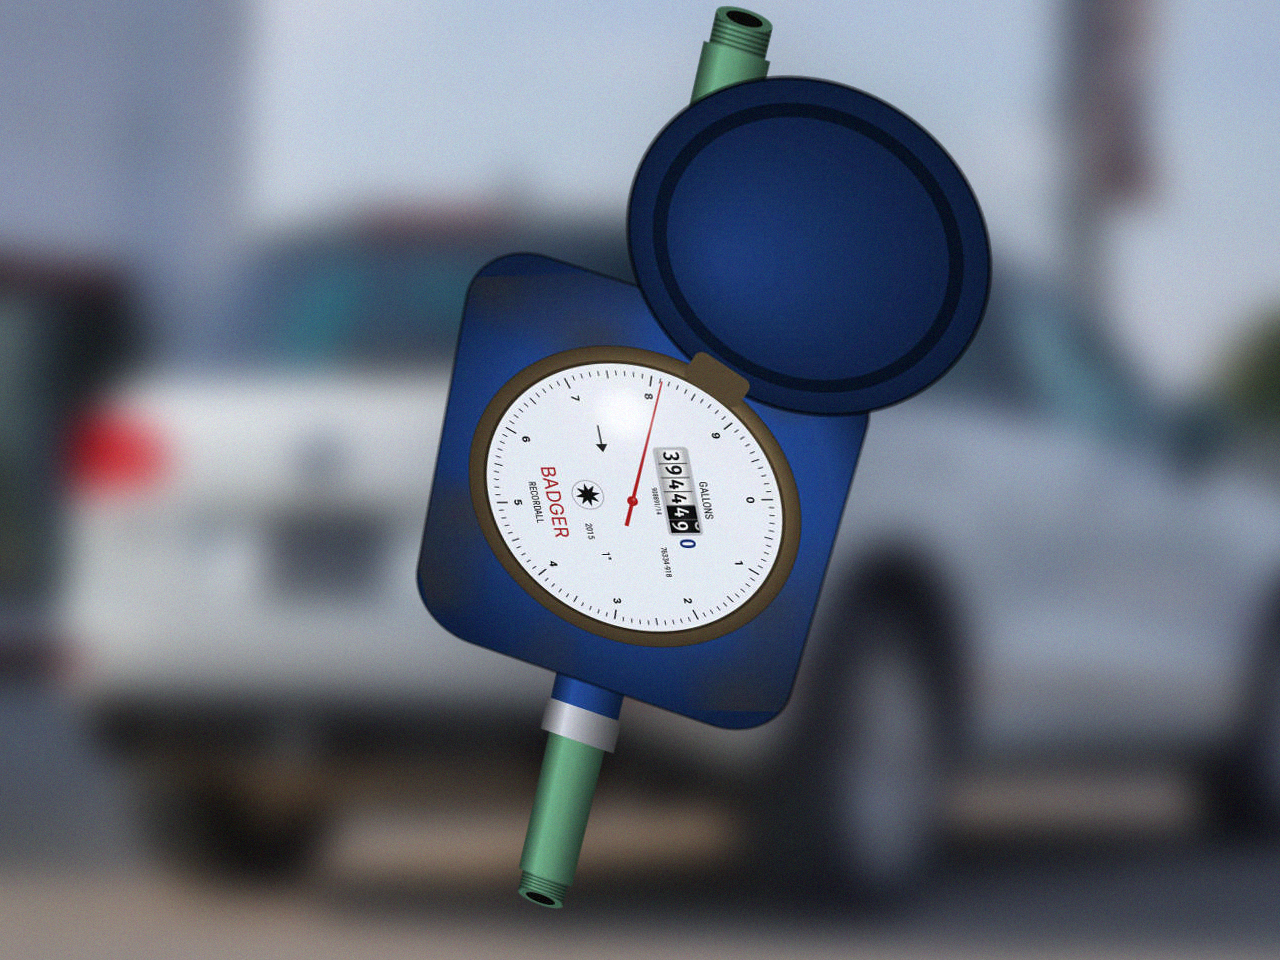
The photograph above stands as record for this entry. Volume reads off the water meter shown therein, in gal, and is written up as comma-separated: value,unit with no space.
3944488.1,gal
